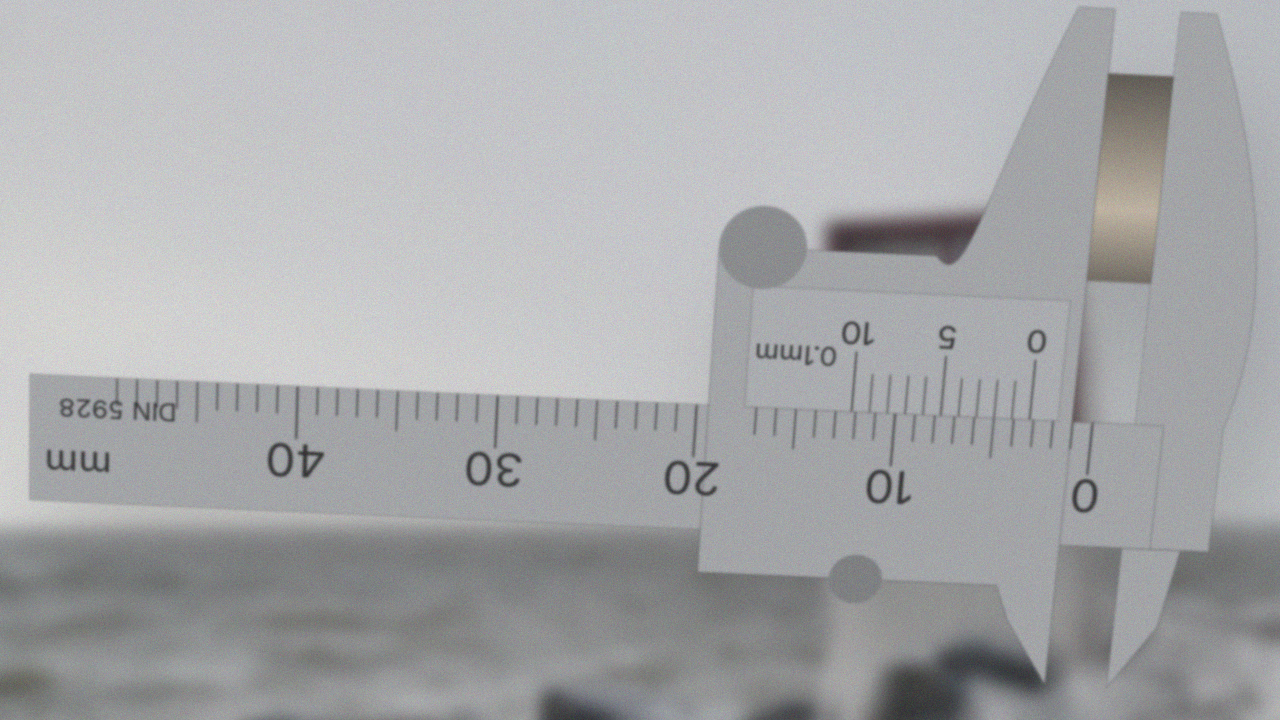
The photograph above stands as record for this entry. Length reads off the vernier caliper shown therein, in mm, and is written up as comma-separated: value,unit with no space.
3.2,mm
